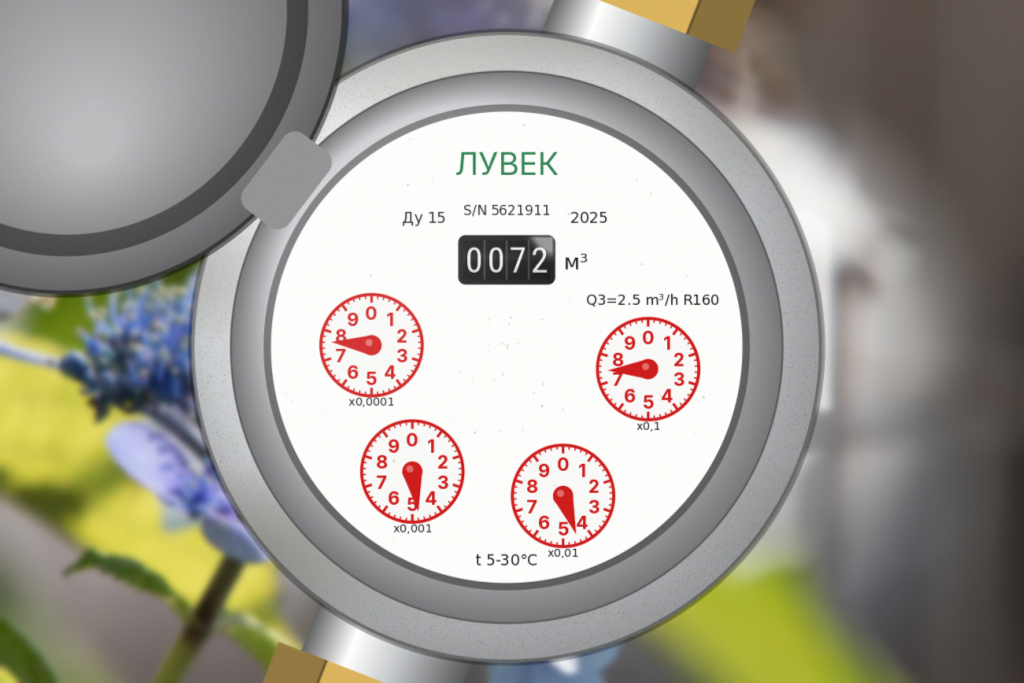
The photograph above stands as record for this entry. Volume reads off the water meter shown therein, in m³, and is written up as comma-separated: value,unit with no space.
72.7447,m³
